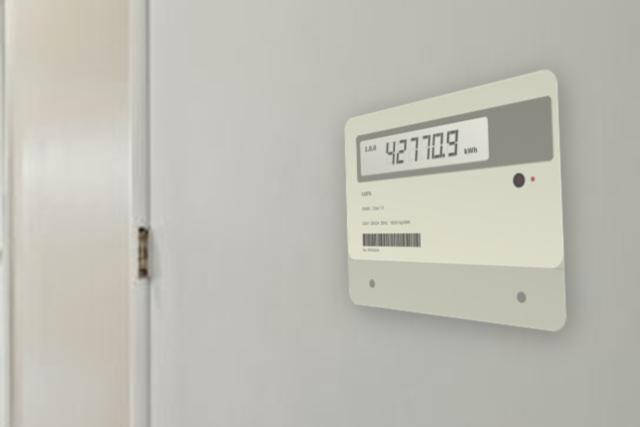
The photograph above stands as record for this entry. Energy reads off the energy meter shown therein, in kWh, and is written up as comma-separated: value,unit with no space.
42770.9,kWh
